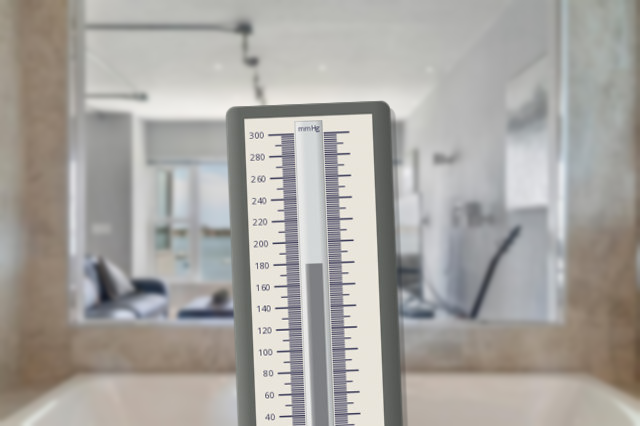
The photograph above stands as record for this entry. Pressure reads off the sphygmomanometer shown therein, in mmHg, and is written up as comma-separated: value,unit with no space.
180,mmHg
